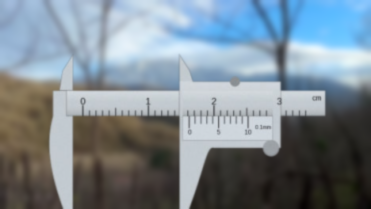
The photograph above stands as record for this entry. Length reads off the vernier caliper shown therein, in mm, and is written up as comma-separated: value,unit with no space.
16.2,mm
